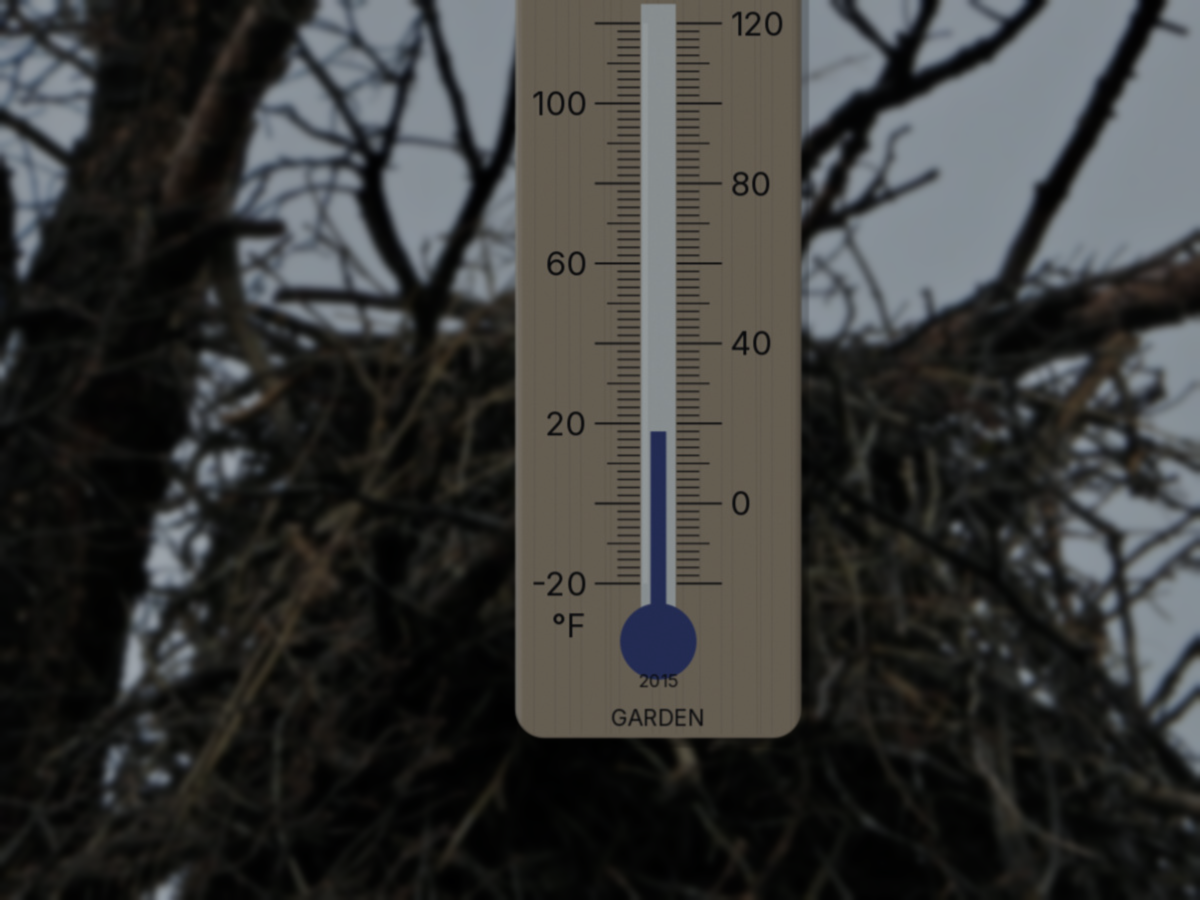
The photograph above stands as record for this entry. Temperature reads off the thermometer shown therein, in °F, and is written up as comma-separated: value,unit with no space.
18,°F
